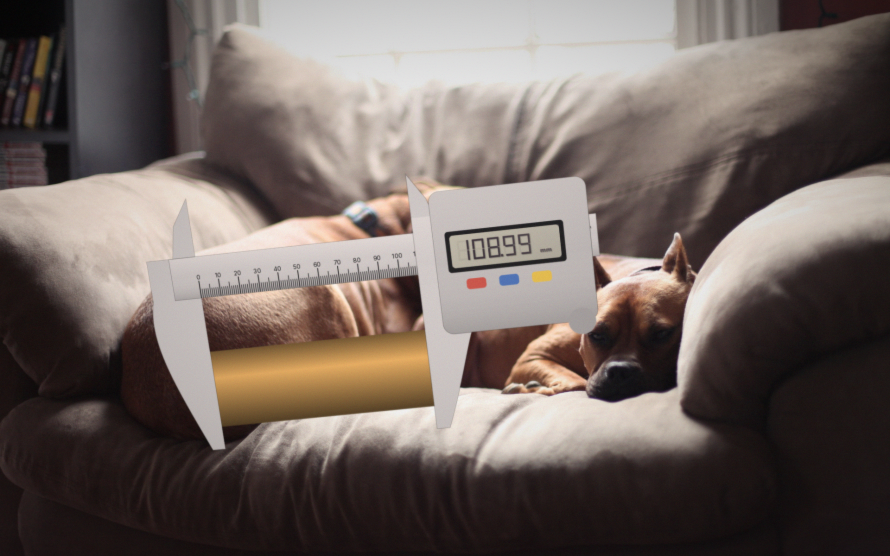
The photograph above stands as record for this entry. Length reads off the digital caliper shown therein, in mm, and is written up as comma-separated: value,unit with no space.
108.99,mm
